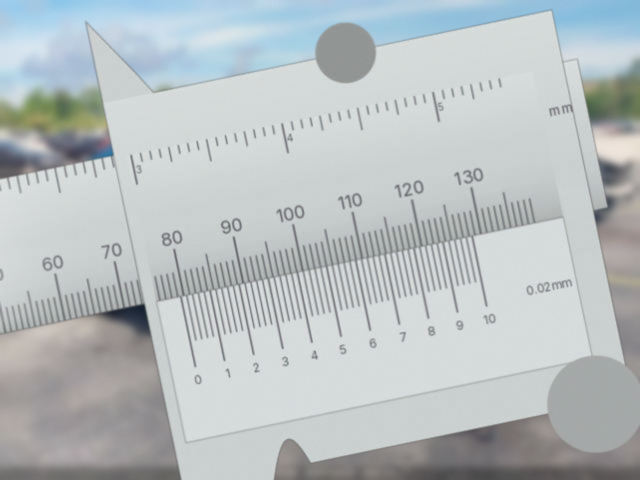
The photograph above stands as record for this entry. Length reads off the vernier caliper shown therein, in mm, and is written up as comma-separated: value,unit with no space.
79.5,mm
